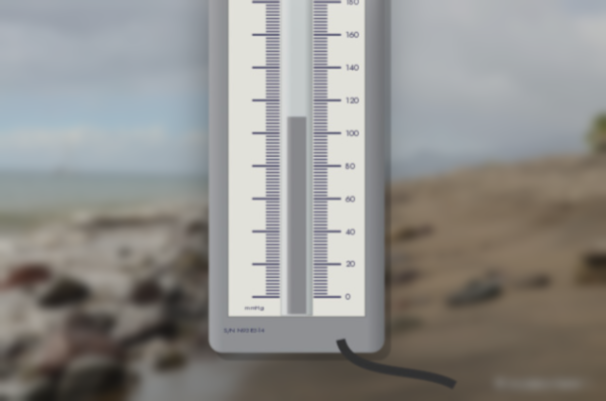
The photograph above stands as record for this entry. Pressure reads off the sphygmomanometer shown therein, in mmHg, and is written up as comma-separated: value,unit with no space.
110,mmHg
